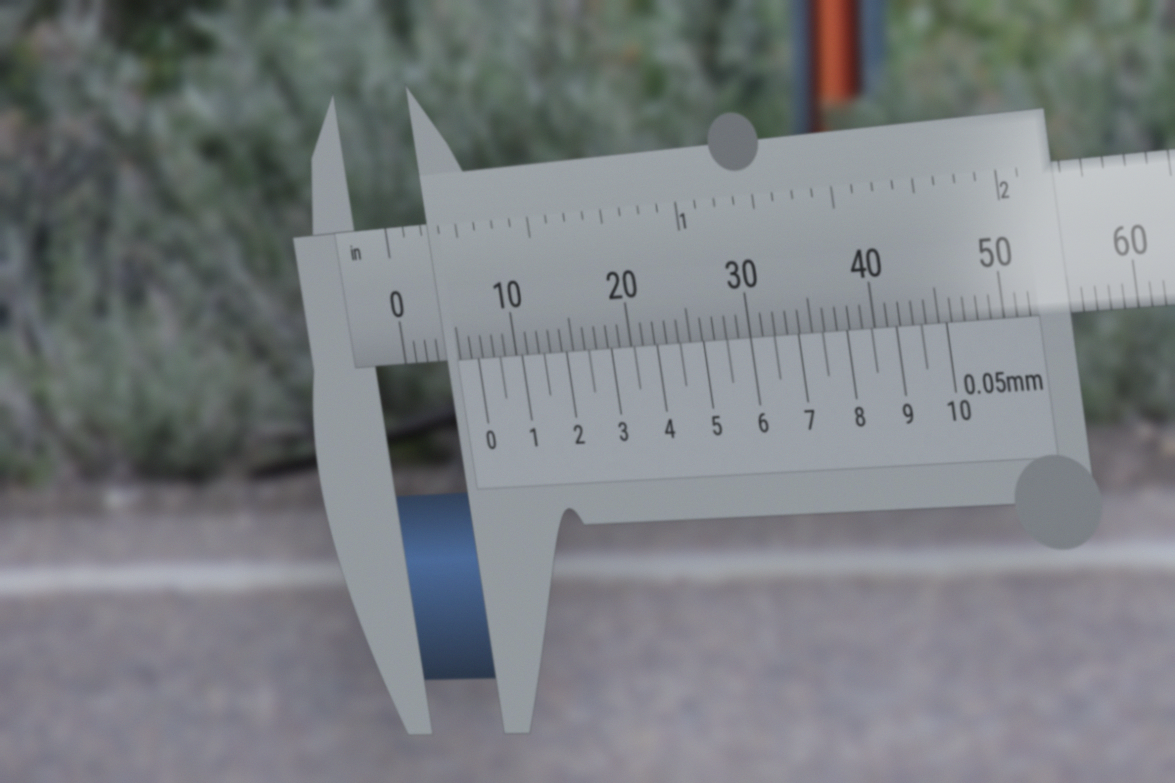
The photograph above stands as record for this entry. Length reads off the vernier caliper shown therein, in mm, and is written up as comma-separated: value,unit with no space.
6.6,mm
